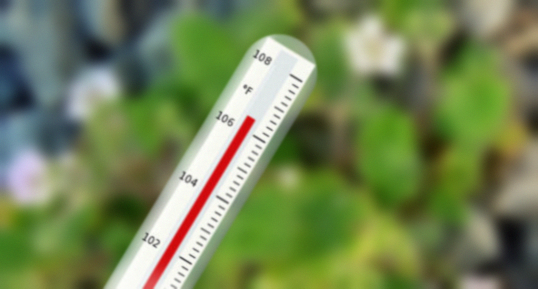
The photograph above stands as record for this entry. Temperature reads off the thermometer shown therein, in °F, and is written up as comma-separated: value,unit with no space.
106.4,°F
